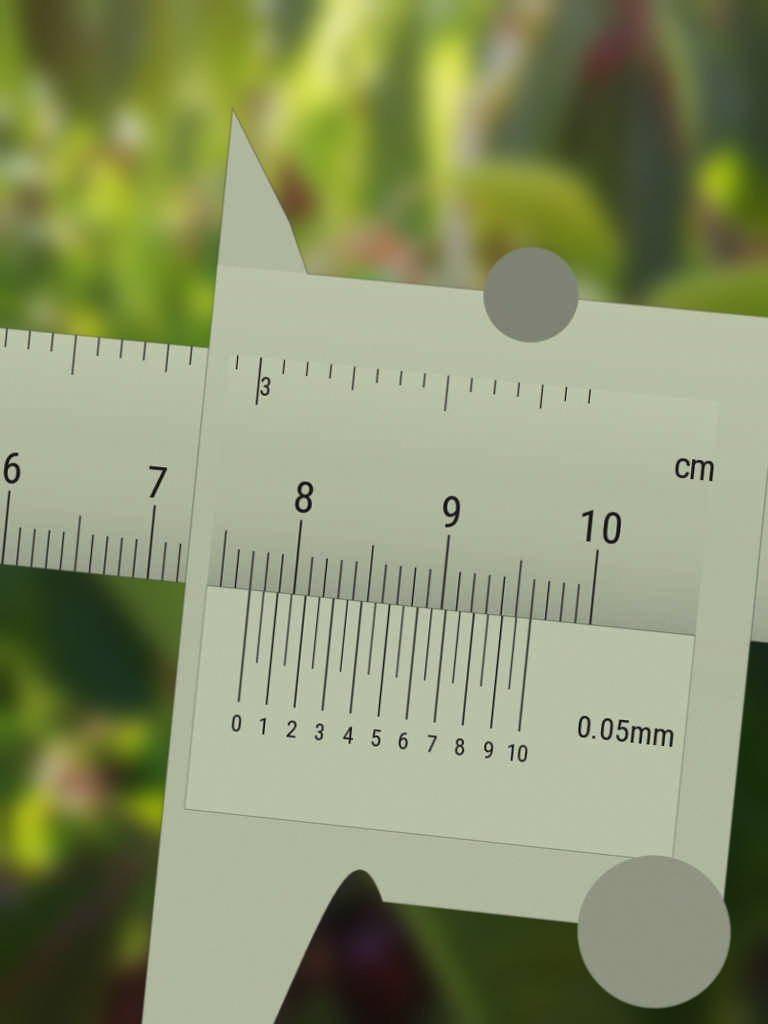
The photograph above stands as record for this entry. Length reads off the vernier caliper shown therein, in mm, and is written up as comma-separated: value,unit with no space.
77.0,mm
